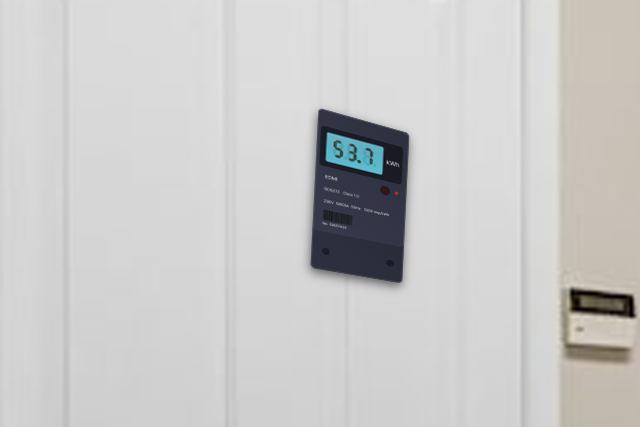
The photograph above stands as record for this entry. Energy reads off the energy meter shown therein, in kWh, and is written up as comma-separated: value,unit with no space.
53.7,kWh
